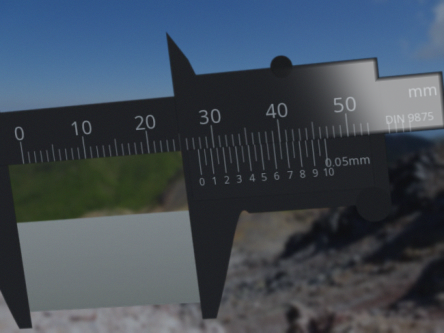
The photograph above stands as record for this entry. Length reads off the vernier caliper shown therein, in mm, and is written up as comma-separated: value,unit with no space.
27.6,mm
